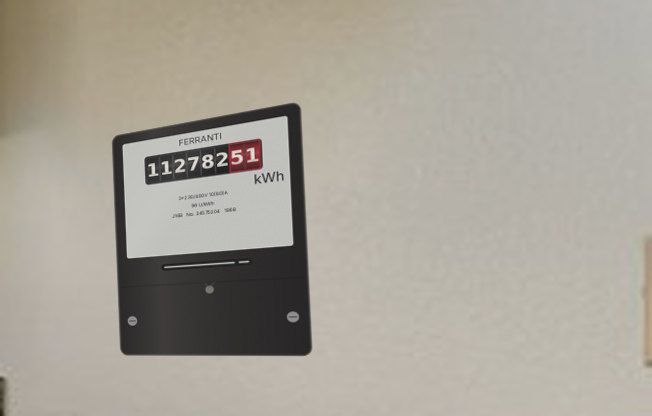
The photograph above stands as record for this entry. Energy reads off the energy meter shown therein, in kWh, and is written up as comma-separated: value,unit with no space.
112782.51,kWh
